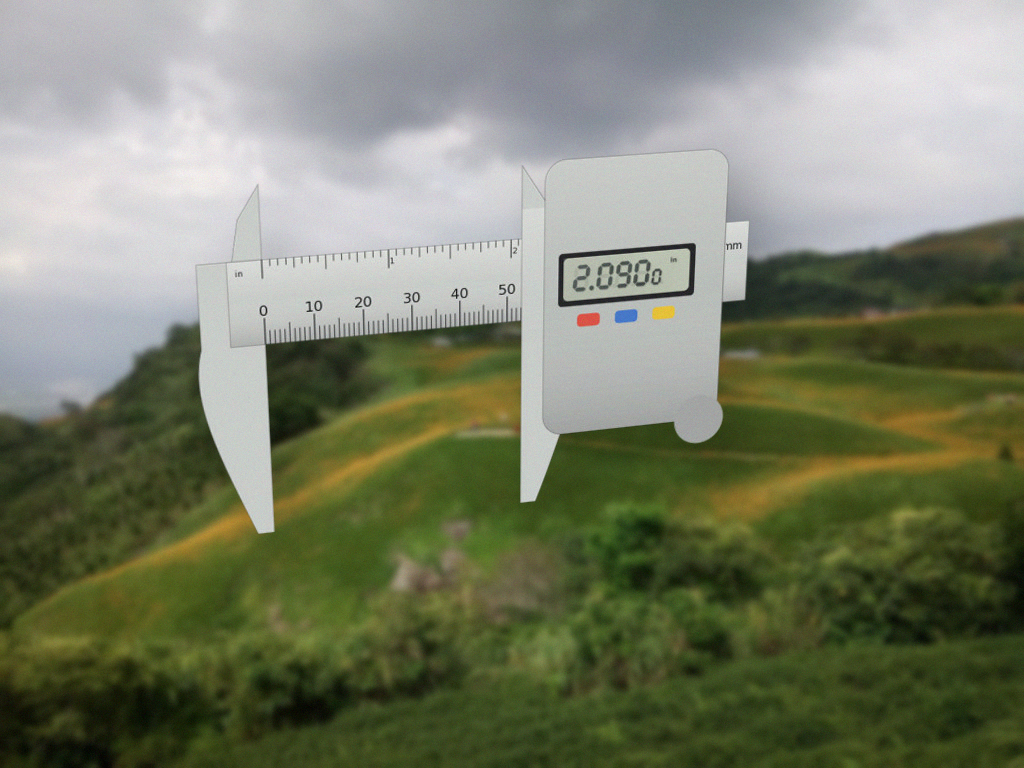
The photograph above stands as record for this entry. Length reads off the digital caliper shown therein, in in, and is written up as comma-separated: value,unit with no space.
2.0900,in
